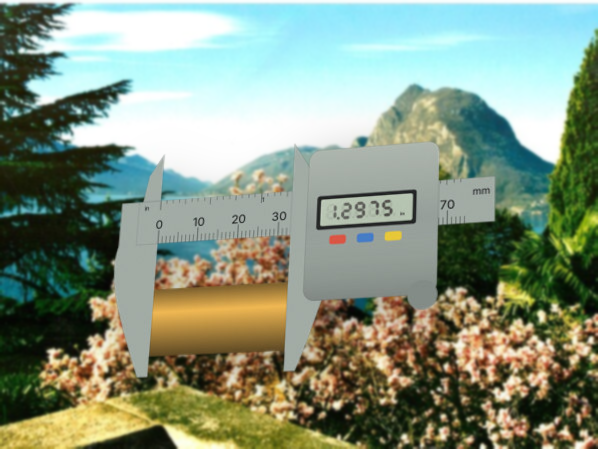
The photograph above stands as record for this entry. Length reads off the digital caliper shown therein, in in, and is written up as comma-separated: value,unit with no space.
1.2975,in
